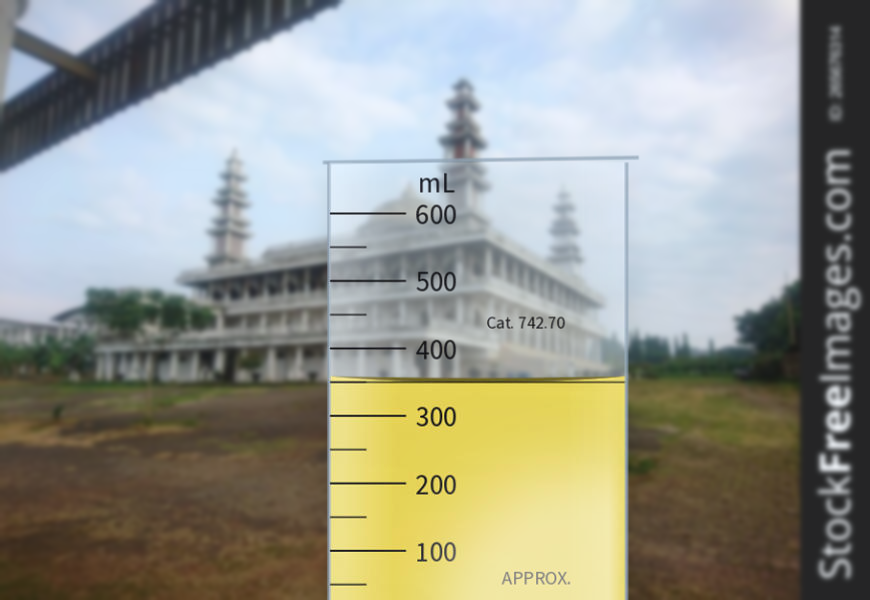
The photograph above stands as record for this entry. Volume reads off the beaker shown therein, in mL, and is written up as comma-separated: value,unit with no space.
350,mL
